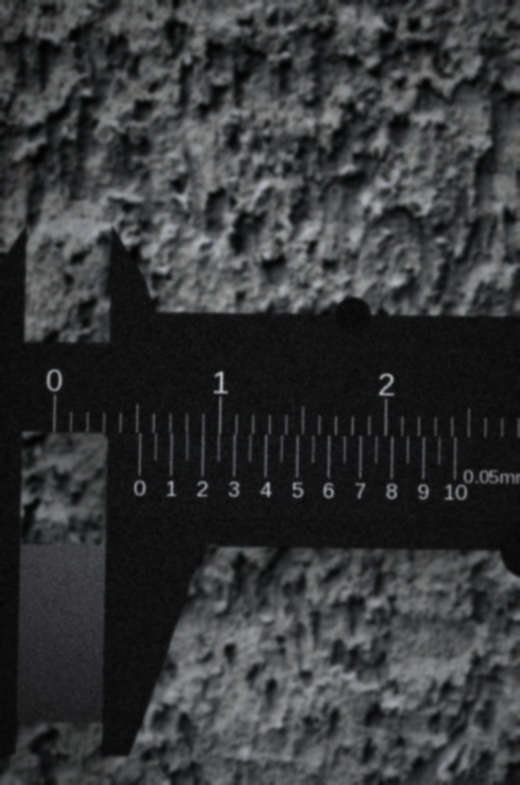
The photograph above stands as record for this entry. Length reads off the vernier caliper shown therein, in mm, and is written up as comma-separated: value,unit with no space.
5.2,mm
